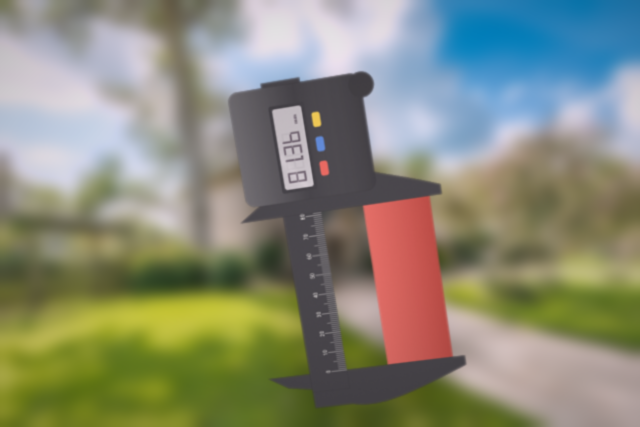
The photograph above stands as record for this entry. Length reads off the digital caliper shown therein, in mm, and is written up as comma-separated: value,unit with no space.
81.36,mm
